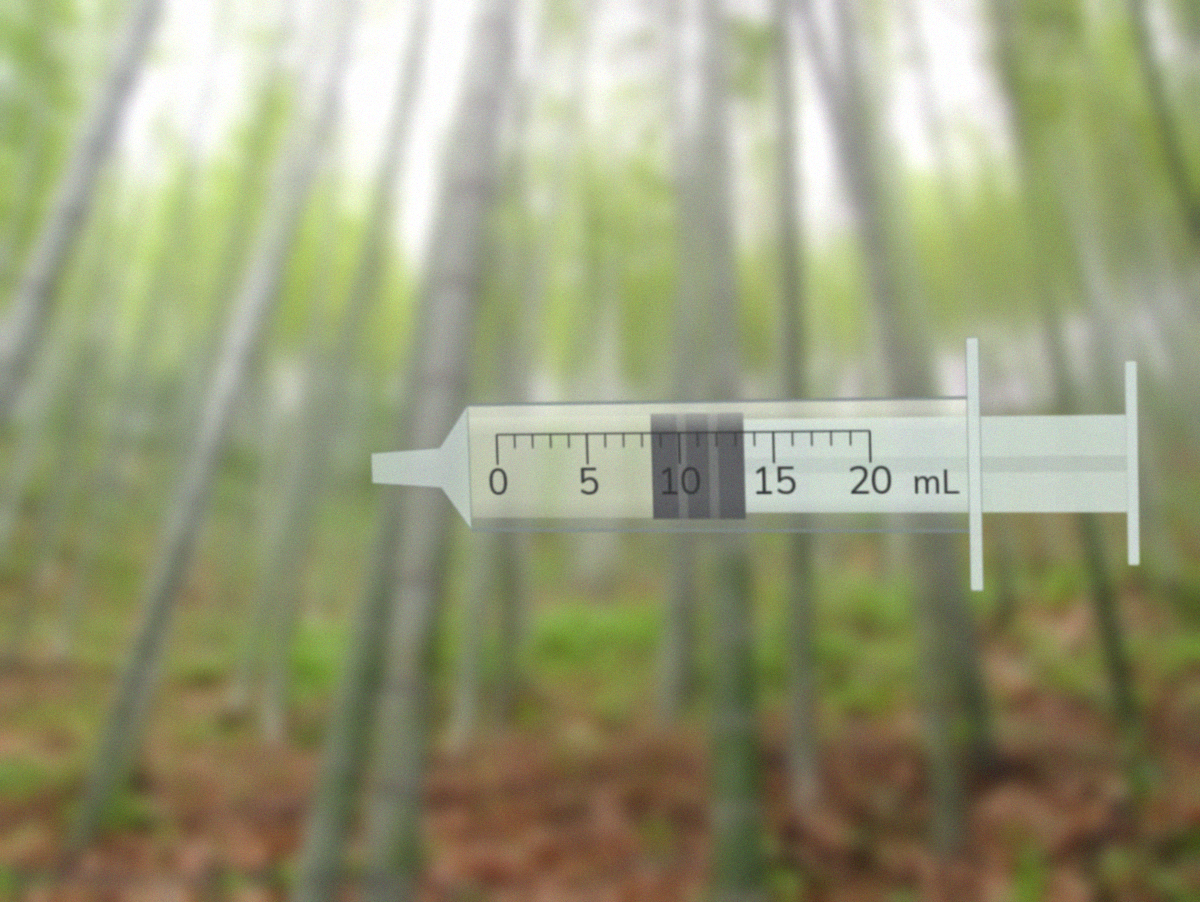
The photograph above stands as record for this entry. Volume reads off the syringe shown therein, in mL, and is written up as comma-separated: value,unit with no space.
8.5,mL
